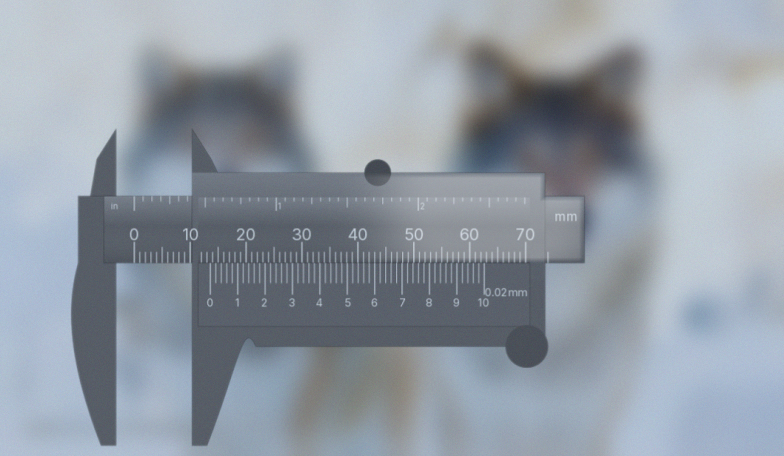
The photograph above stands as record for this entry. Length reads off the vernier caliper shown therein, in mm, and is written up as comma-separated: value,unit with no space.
13.6,mm
